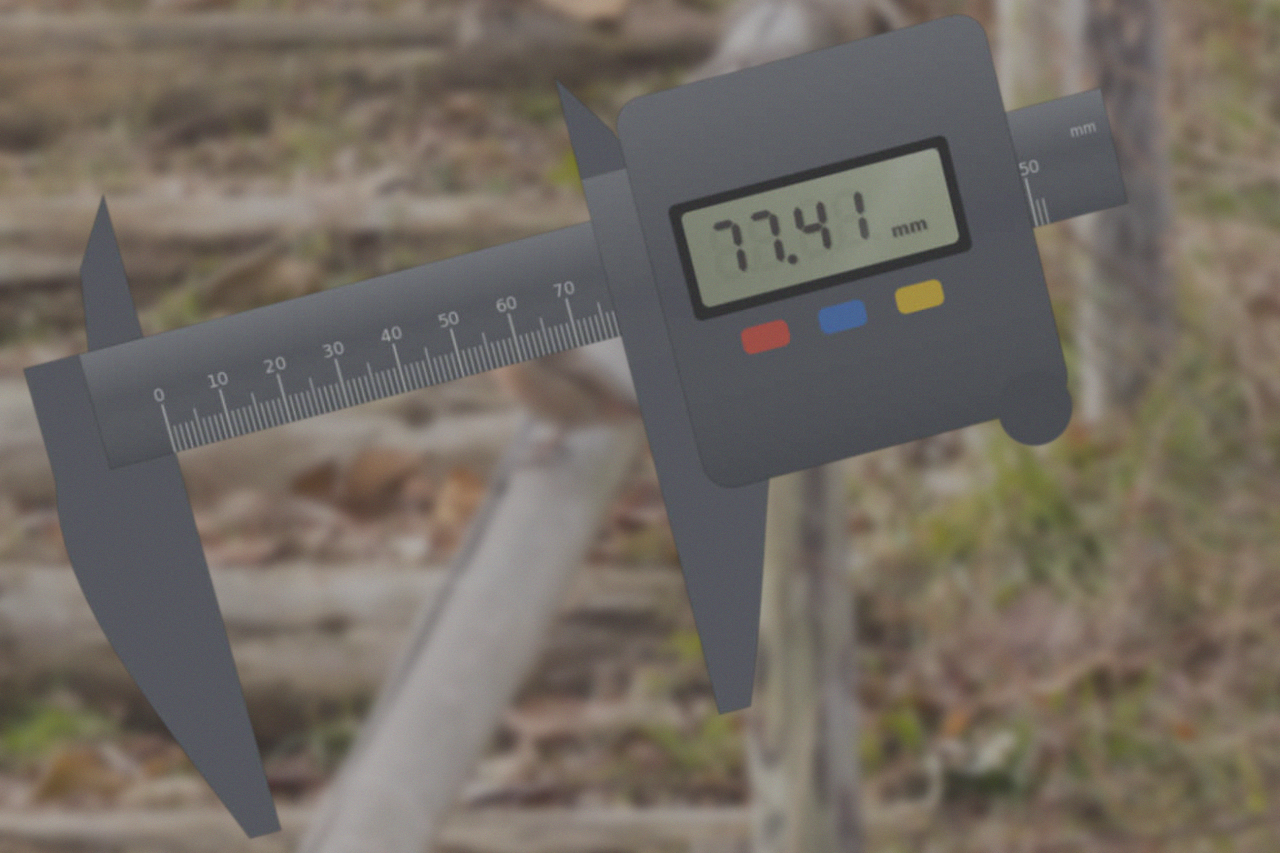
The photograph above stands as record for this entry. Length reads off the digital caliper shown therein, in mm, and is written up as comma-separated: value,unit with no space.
77.41,mm
